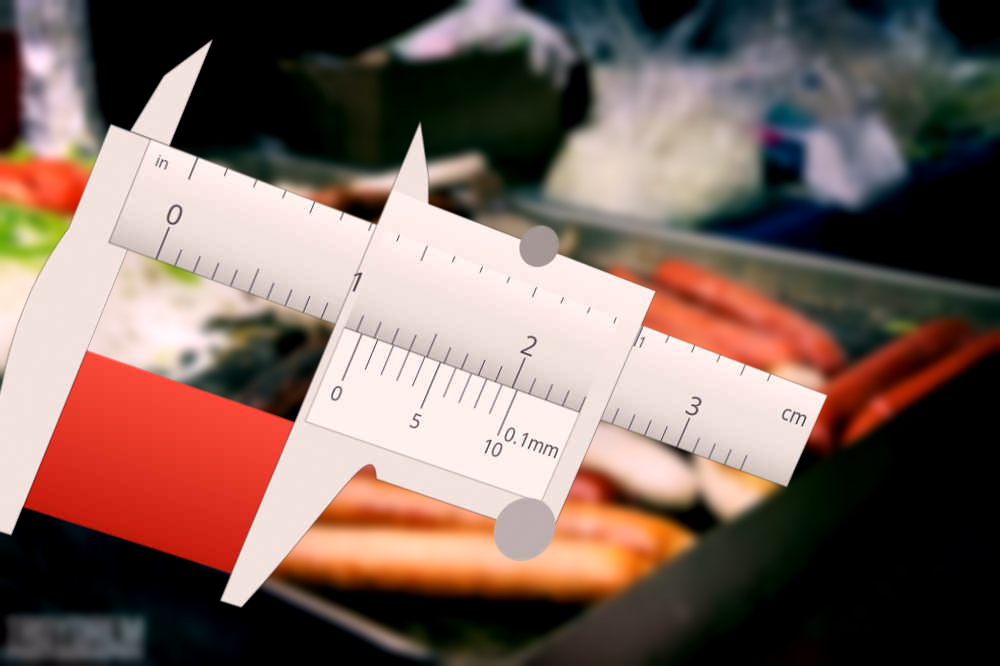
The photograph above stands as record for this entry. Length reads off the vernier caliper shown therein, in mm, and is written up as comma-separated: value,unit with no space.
11.3,mm
